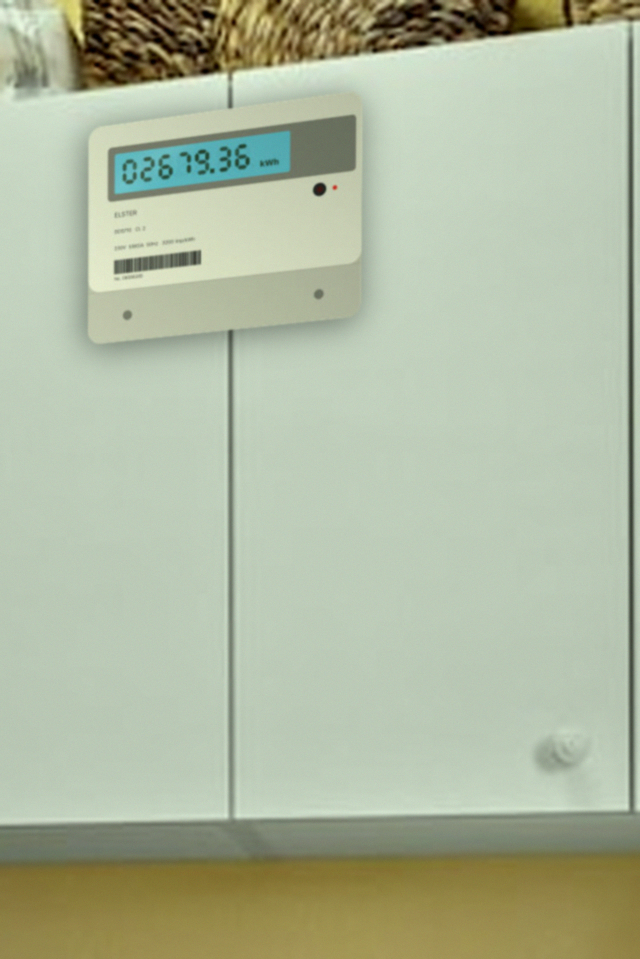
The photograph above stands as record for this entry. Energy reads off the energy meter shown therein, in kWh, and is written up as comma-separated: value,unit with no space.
2679.36,kWh
